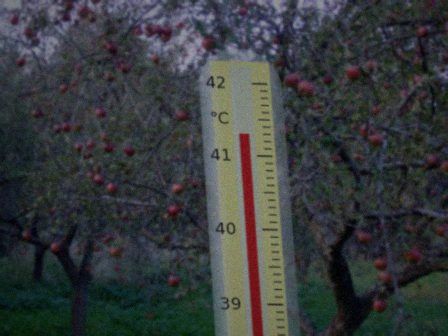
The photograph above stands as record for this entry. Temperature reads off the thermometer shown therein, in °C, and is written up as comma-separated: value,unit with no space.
41.3,°C
